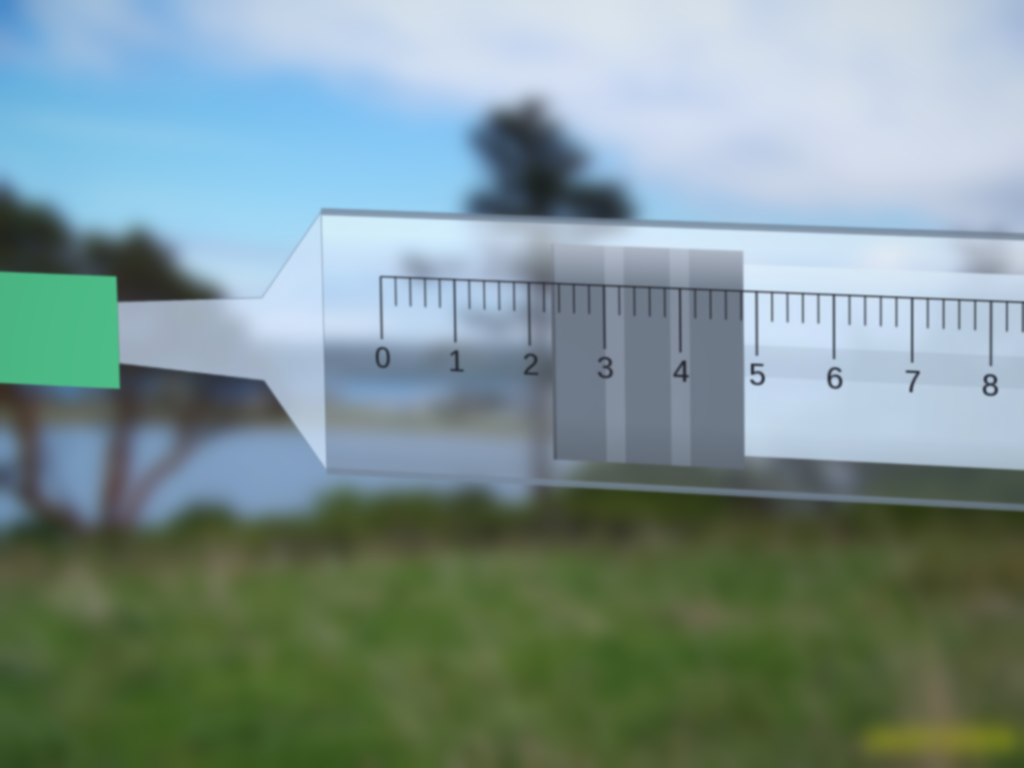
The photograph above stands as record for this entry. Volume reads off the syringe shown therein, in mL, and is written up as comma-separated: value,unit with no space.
2.3,mL
